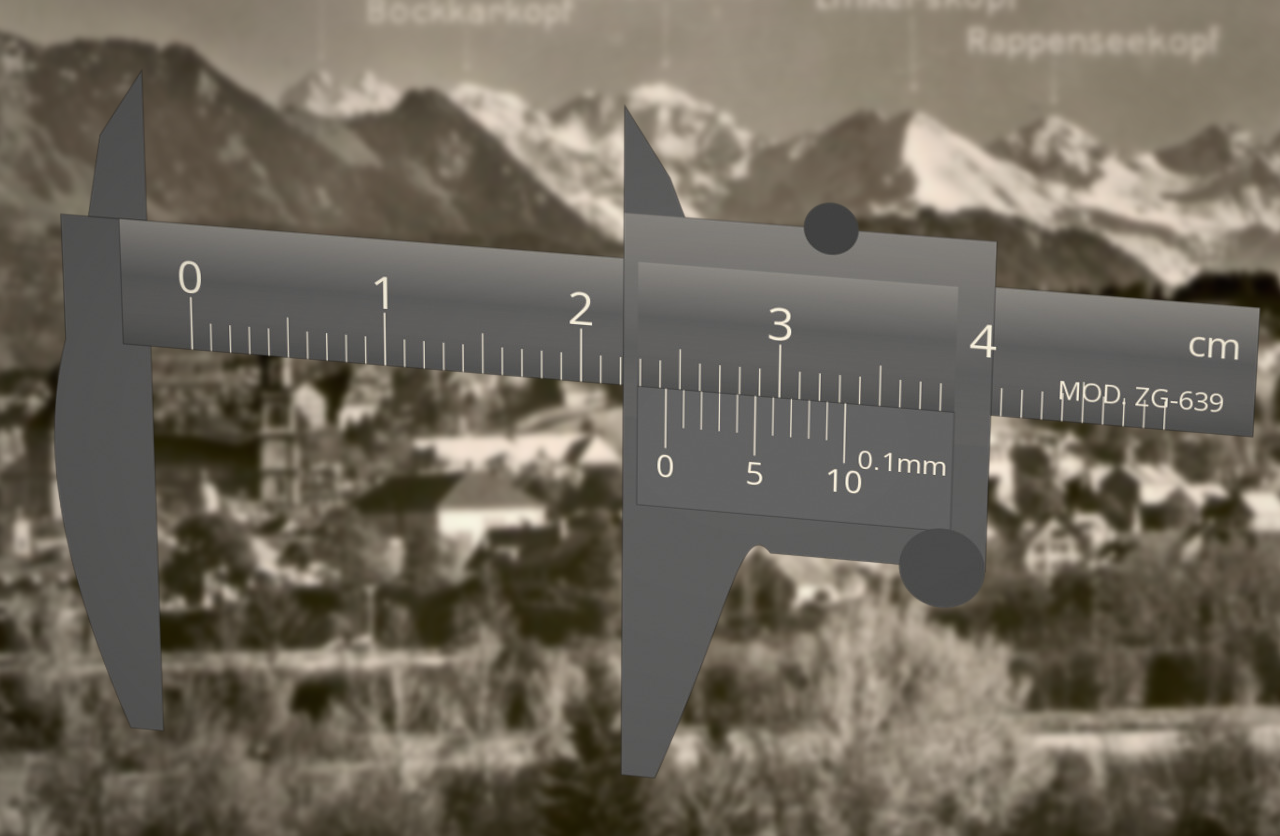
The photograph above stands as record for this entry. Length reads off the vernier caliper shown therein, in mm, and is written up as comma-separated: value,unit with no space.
24.3,mm
